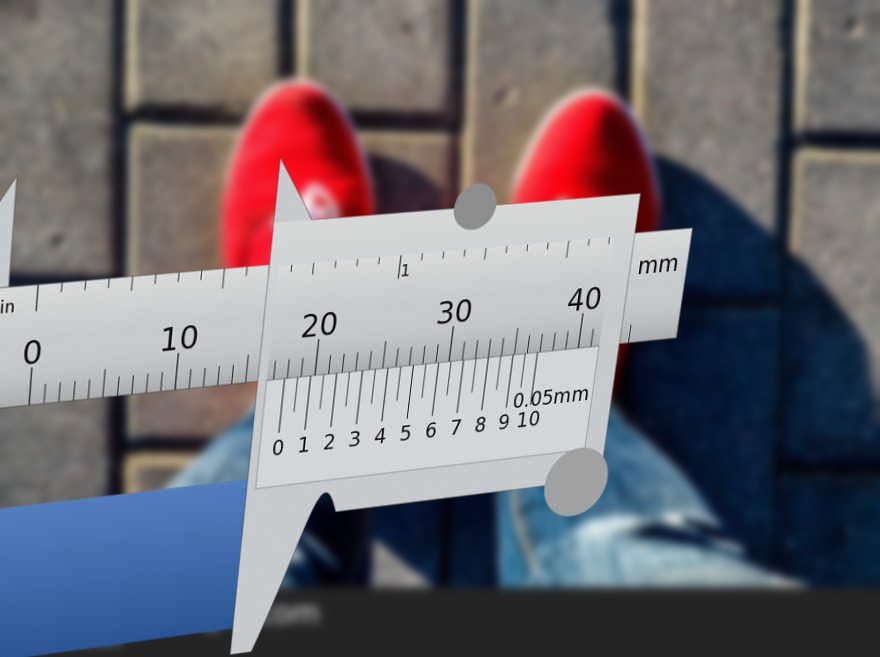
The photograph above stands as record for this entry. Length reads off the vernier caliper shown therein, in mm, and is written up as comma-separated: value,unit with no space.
17.8,mm
